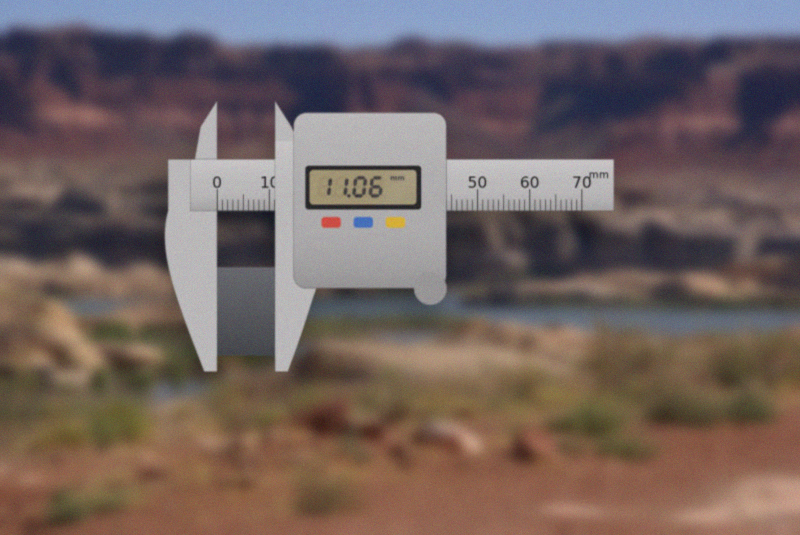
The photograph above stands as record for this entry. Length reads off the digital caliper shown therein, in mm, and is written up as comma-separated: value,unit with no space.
11.06,mm
